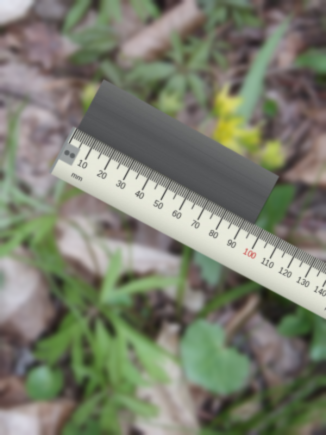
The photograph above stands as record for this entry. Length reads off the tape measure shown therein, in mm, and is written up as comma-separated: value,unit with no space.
95,mm
